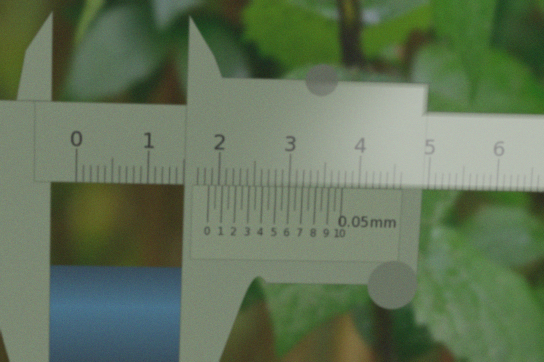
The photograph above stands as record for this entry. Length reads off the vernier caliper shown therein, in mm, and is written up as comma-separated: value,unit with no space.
18.6,mm
